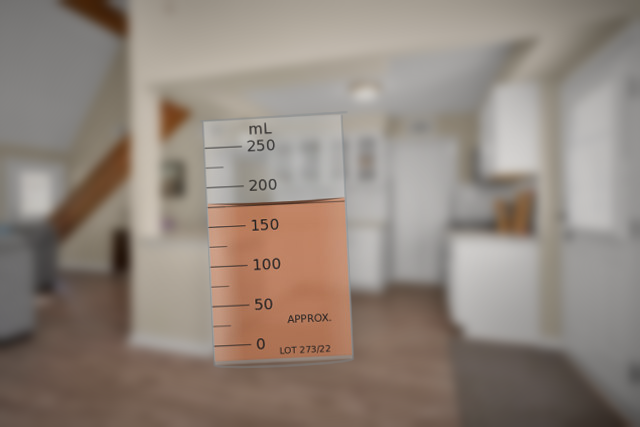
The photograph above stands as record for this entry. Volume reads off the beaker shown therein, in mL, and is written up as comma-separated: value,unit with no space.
175,mL
